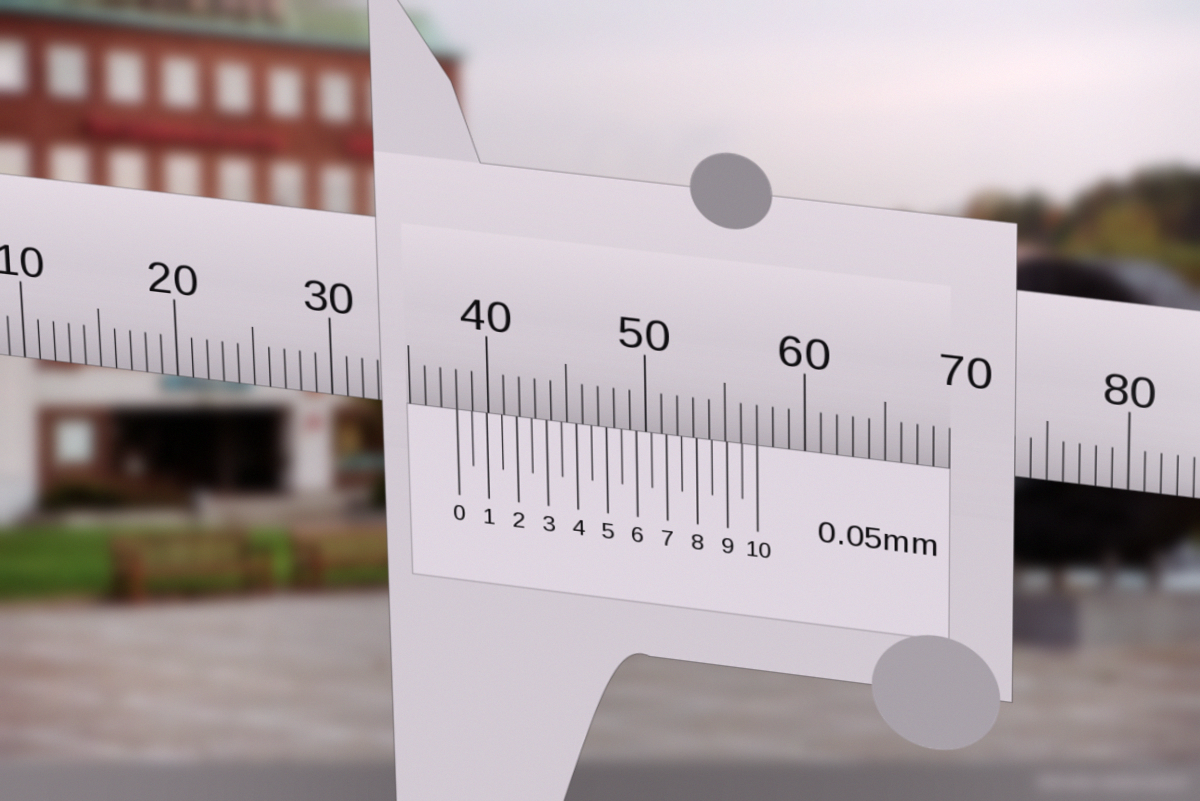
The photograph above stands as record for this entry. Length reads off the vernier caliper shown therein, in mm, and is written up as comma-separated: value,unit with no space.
38.0,mm
